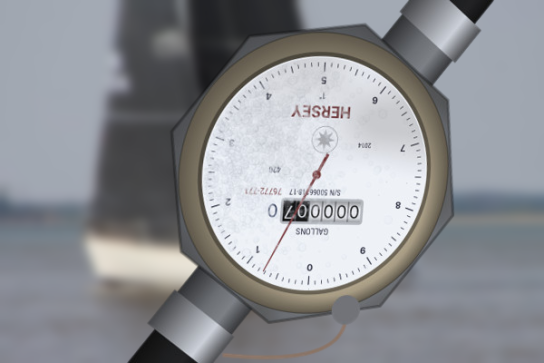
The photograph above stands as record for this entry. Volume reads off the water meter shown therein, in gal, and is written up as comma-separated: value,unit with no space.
70.7,gal
